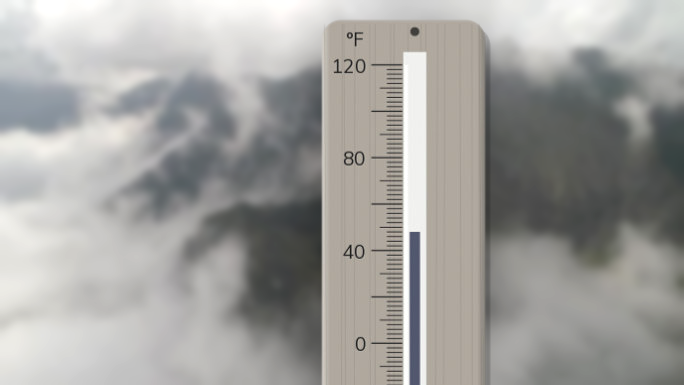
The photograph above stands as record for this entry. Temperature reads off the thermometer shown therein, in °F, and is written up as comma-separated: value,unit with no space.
48,°F
